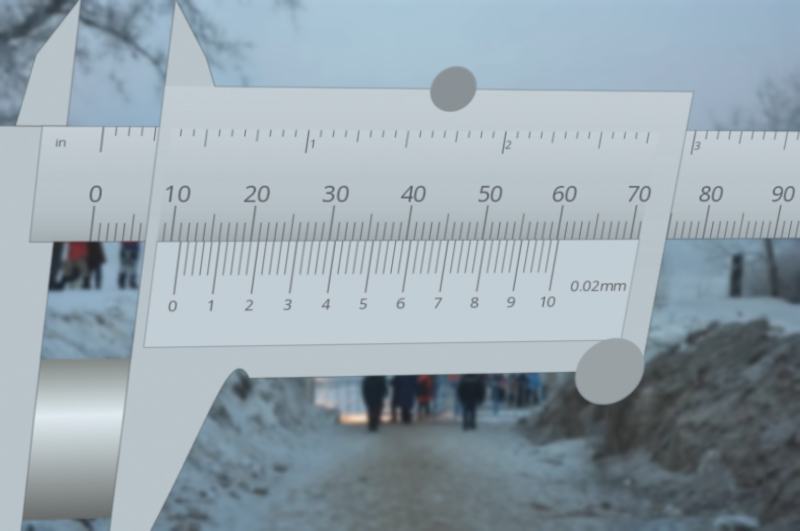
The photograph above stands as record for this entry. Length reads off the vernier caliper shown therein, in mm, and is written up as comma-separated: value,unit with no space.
11.2,mm
